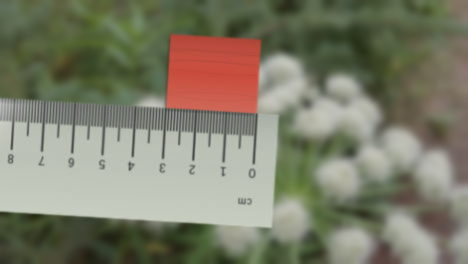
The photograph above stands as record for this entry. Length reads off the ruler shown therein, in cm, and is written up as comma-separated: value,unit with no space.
3,cm
